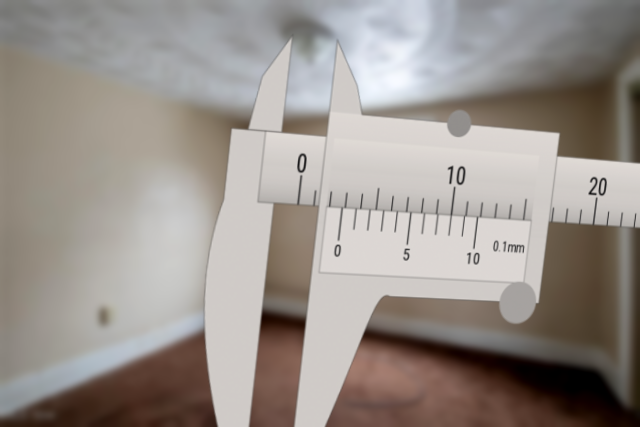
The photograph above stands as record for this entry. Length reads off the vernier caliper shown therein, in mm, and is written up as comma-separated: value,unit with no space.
2.8,mm
